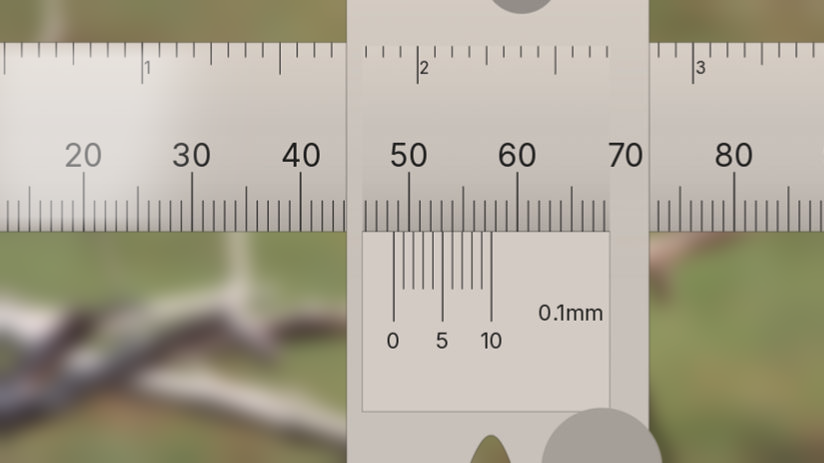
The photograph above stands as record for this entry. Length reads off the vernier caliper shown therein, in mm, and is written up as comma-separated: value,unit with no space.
48.6,mm
